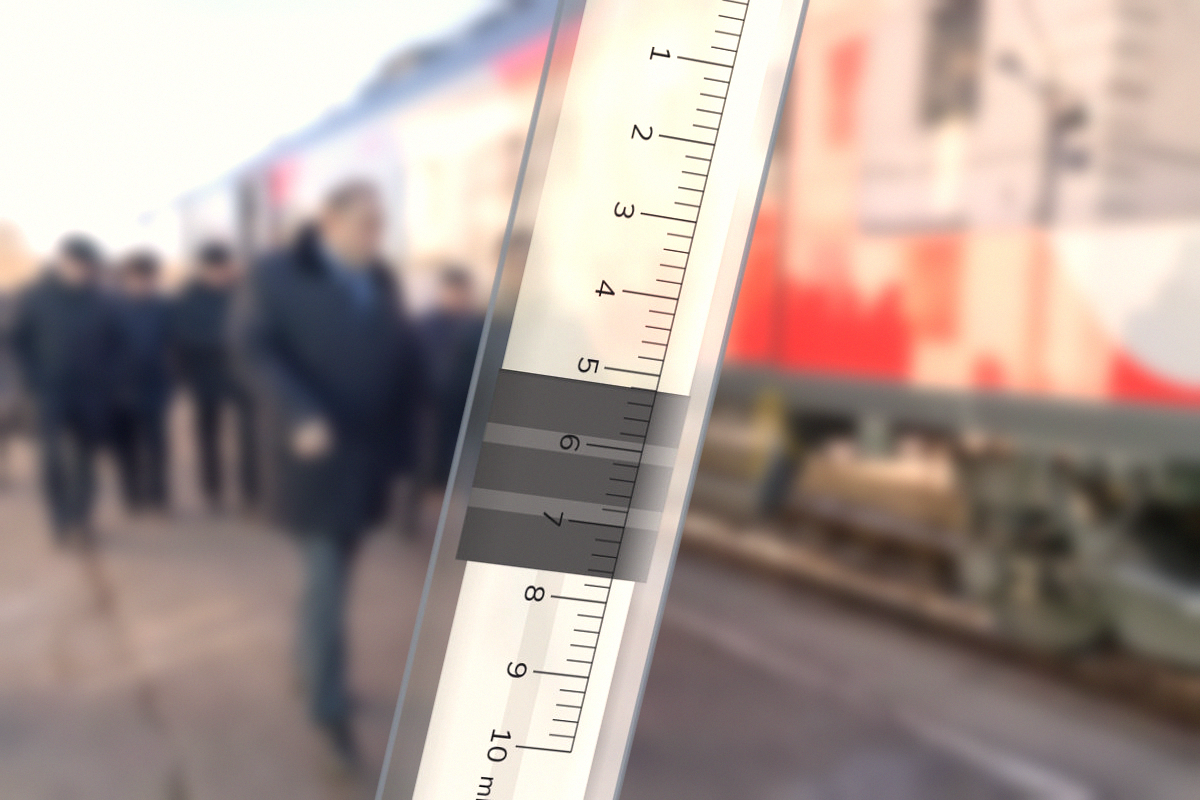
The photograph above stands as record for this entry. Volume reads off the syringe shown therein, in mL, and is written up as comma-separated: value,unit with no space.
5.2,mL
